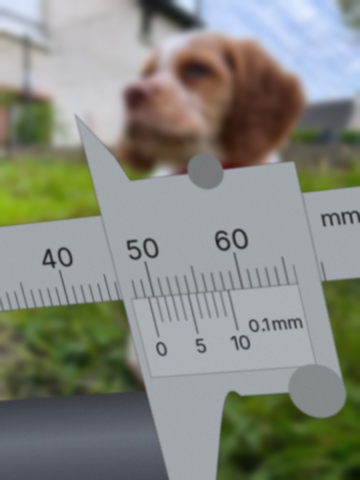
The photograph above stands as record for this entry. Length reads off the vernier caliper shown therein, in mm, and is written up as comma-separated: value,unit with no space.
49.4,mm
